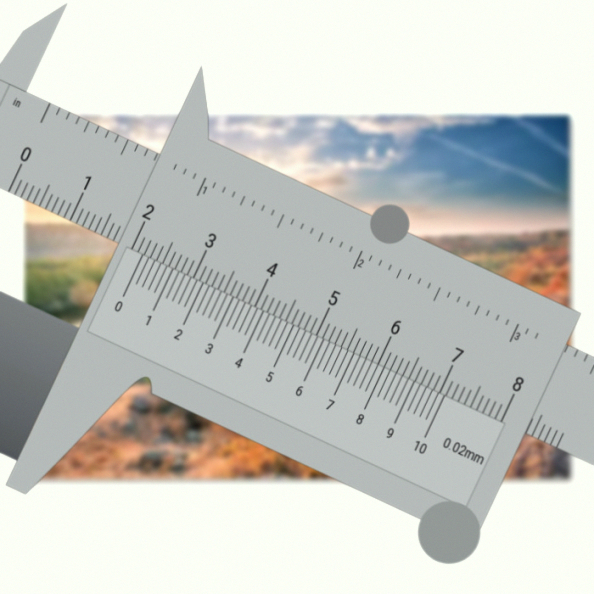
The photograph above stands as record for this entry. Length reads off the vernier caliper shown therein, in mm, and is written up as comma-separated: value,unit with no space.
21.8,mm
